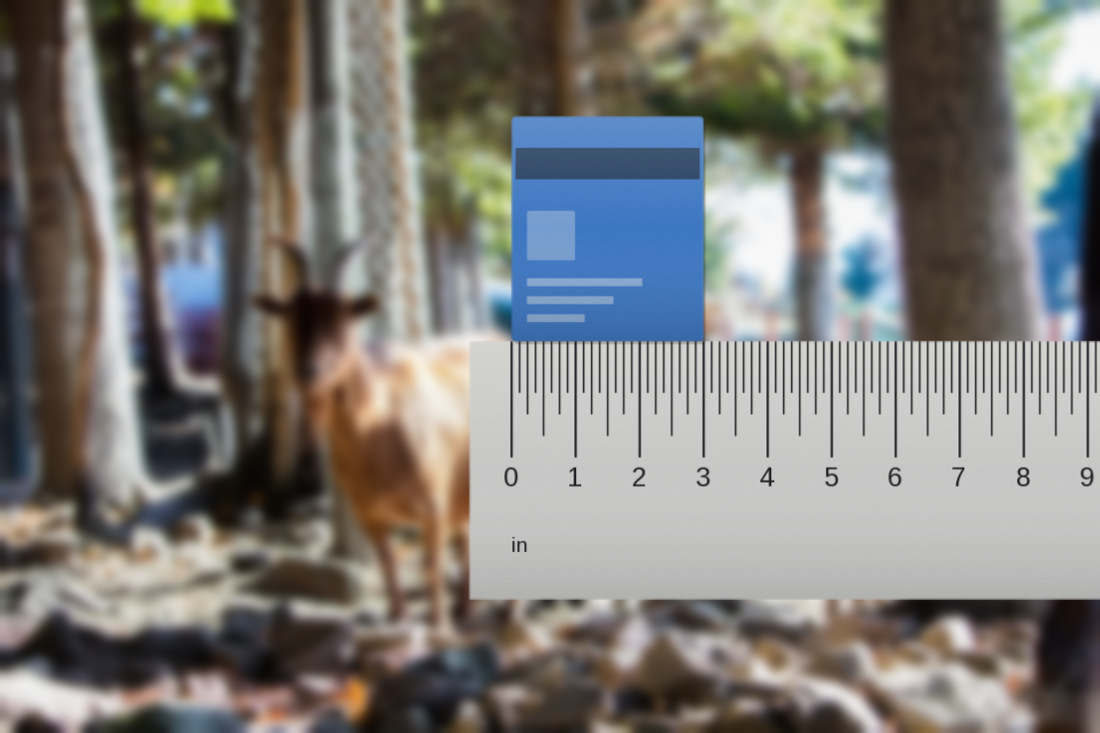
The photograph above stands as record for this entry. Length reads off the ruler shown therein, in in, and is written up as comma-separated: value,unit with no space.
3,in
